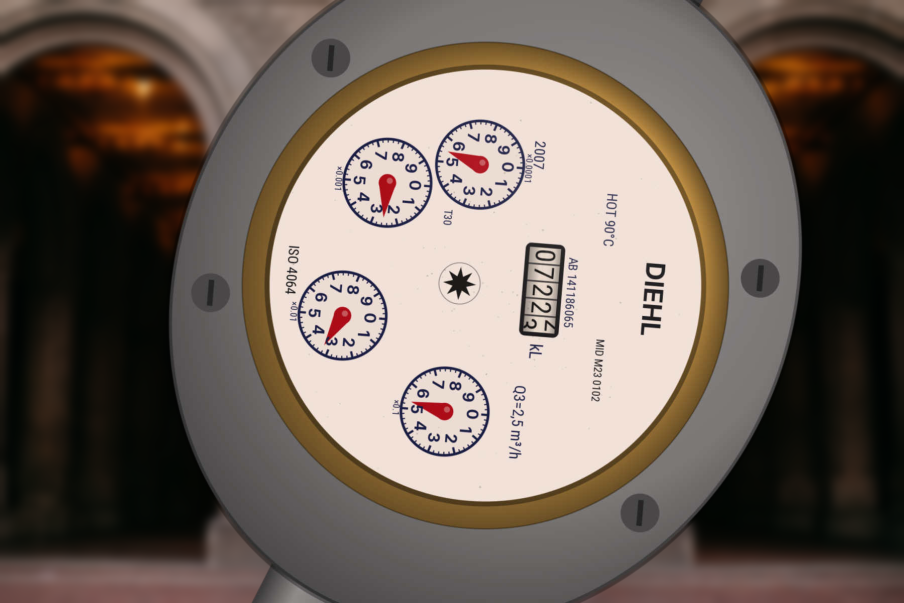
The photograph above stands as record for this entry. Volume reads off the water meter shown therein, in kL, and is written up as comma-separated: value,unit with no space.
7222.5325,kL
